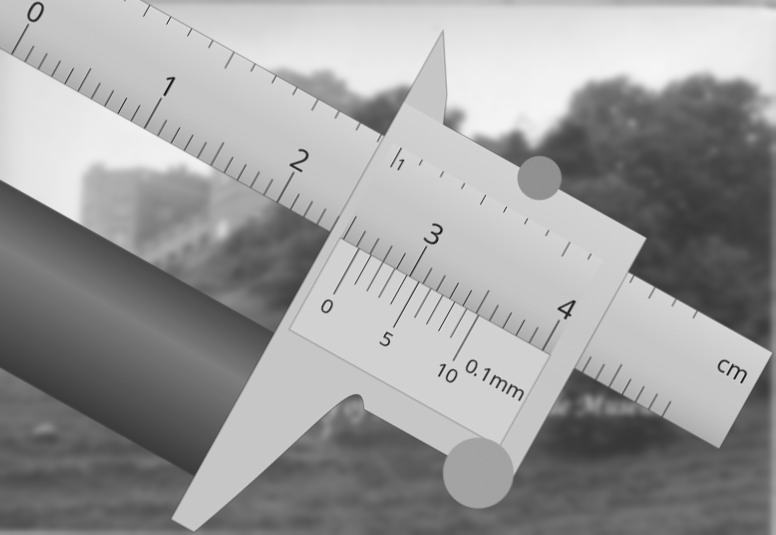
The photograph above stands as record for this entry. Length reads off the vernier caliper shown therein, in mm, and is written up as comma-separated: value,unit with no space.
26.2,mm
